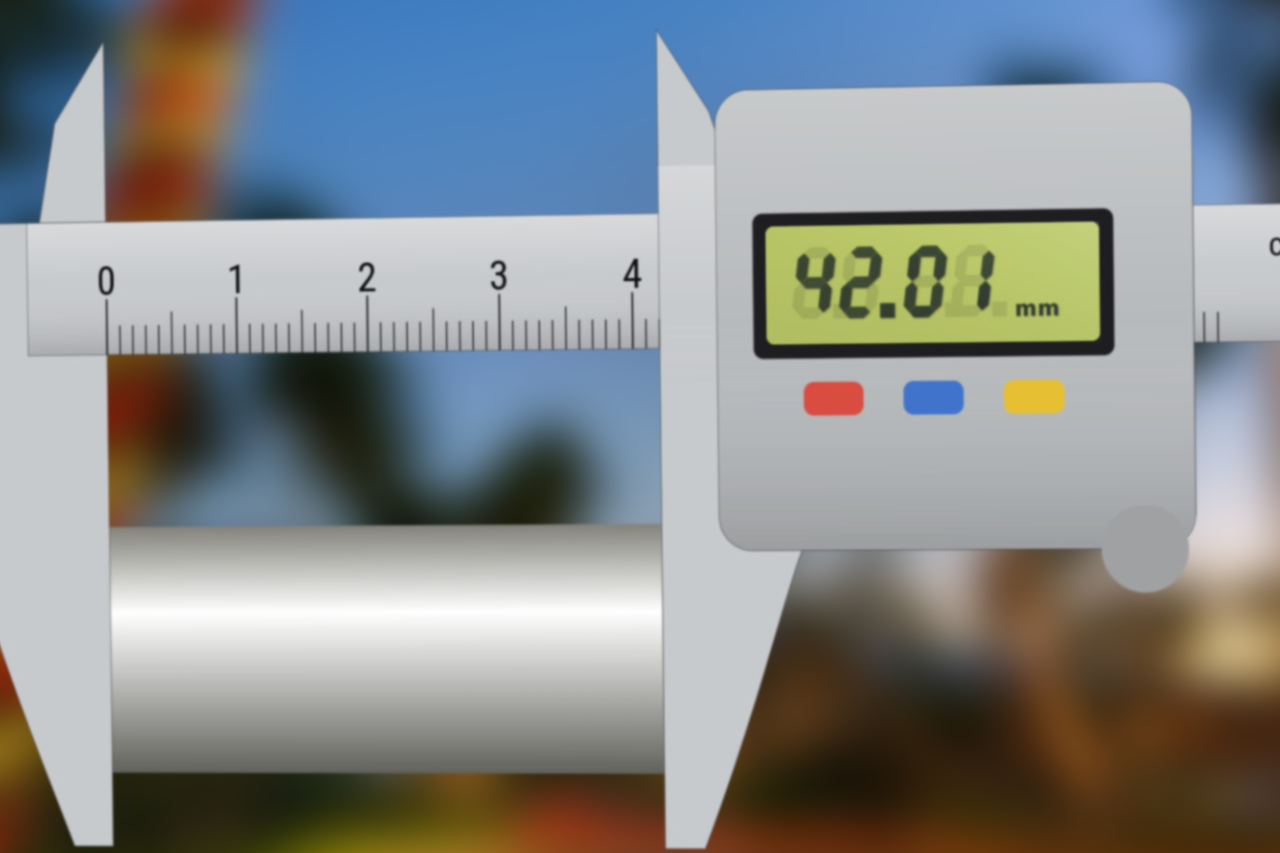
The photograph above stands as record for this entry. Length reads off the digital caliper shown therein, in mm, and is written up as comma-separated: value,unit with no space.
42.01,mm
